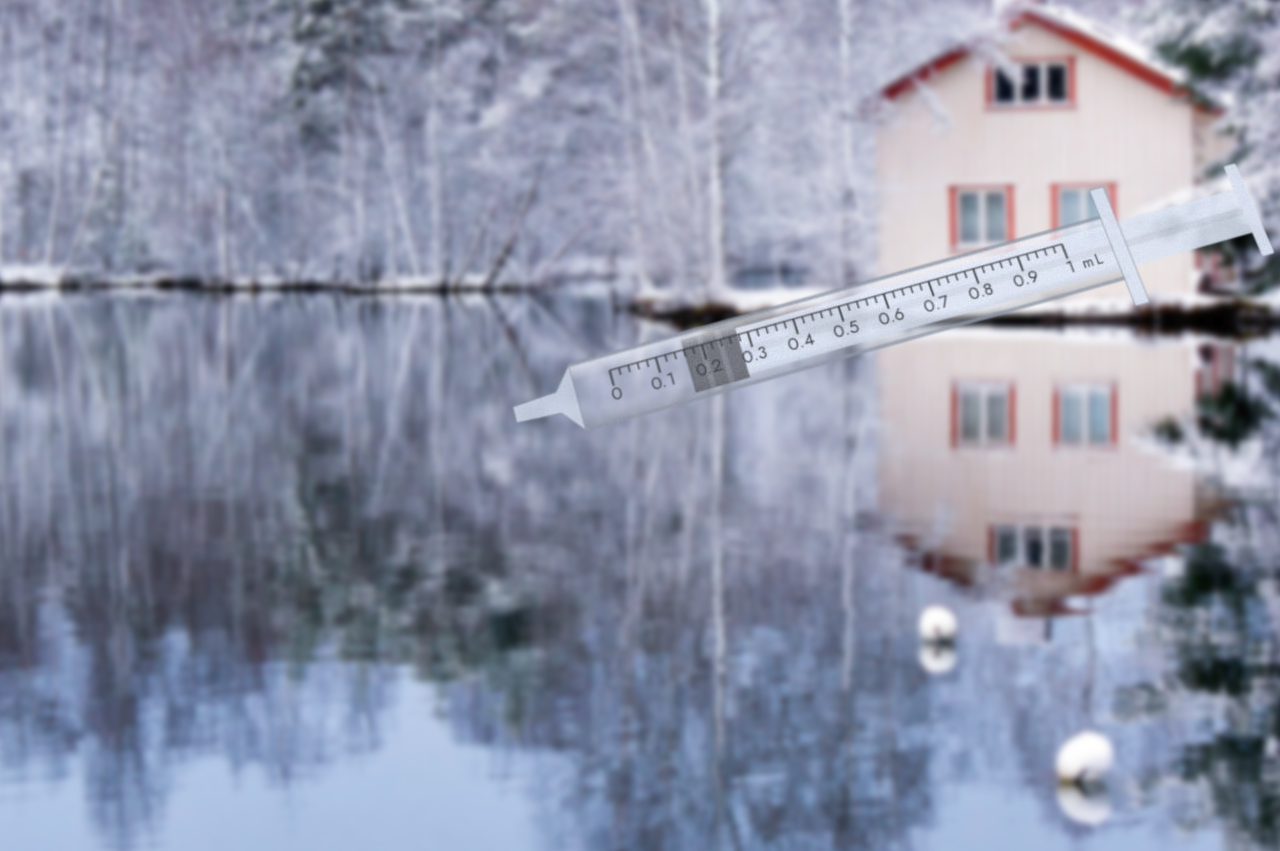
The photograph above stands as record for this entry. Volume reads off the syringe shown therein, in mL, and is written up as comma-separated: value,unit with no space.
0.16,mL
